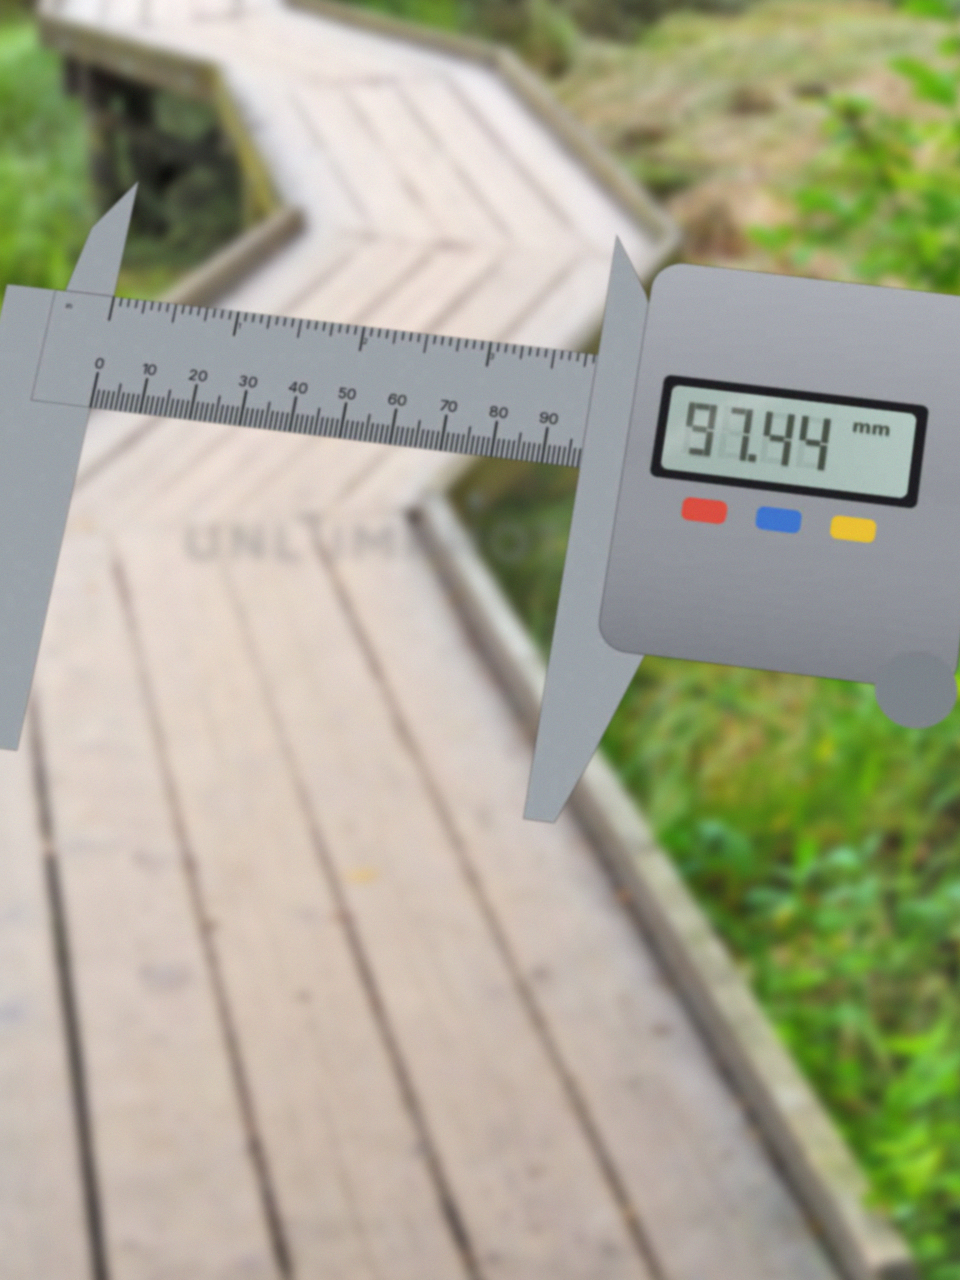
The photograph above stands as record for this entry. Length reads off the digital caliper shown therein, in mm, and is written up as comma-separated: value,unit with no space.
97.44,mm
